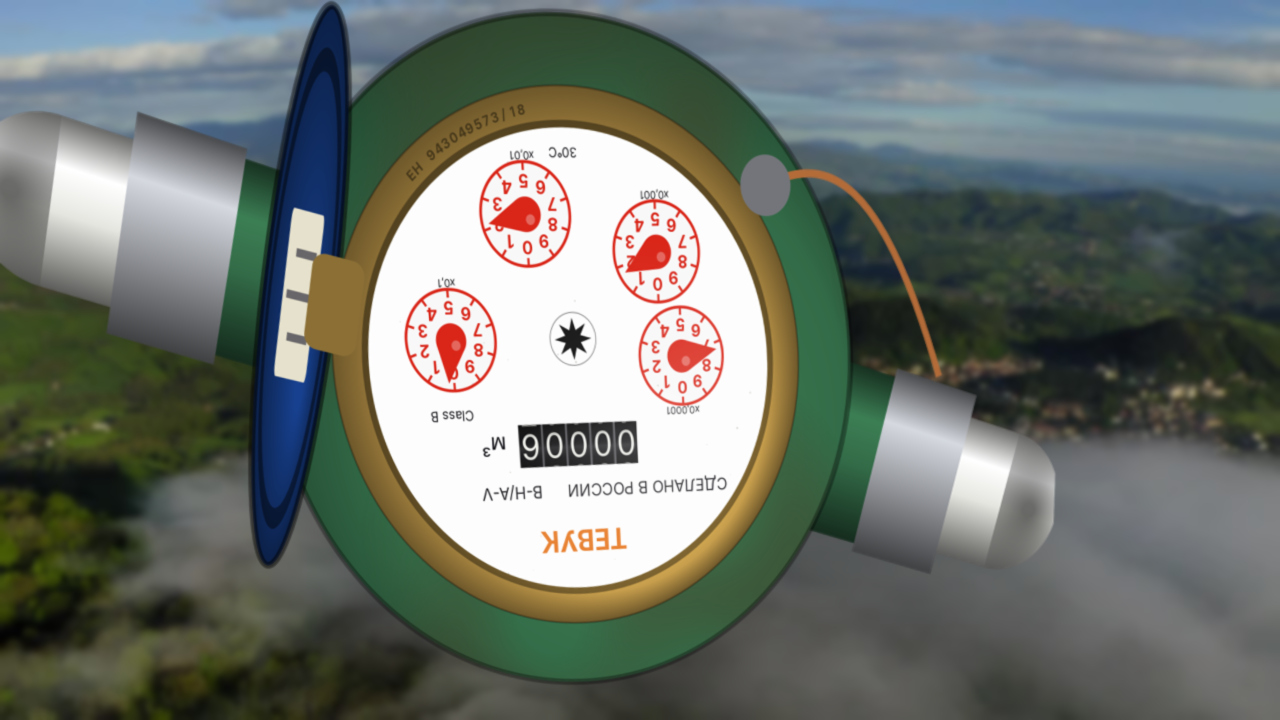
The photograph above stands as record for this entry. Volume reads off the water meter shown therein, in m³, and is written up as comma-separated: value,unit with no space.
6.0217,m³
